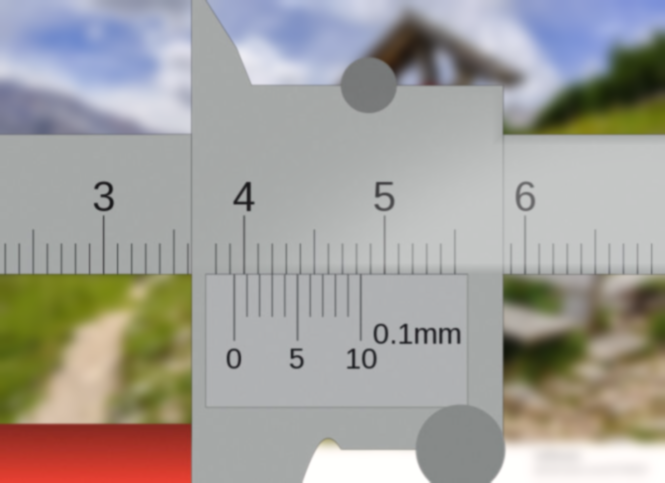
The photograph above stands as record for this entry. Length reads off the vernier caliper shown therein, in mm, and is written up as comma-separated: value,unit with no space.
39.3,mm
